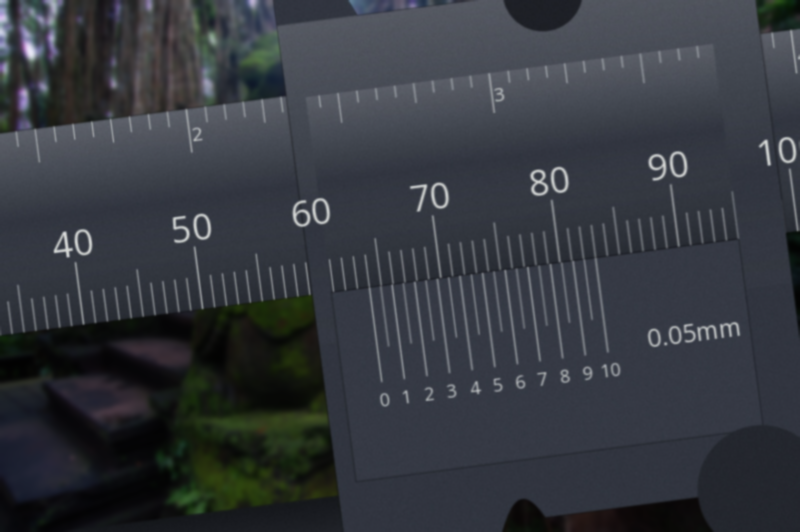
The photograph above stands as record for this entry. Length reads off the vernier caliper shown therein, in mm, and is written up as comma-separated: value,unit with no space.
64.0,mm
